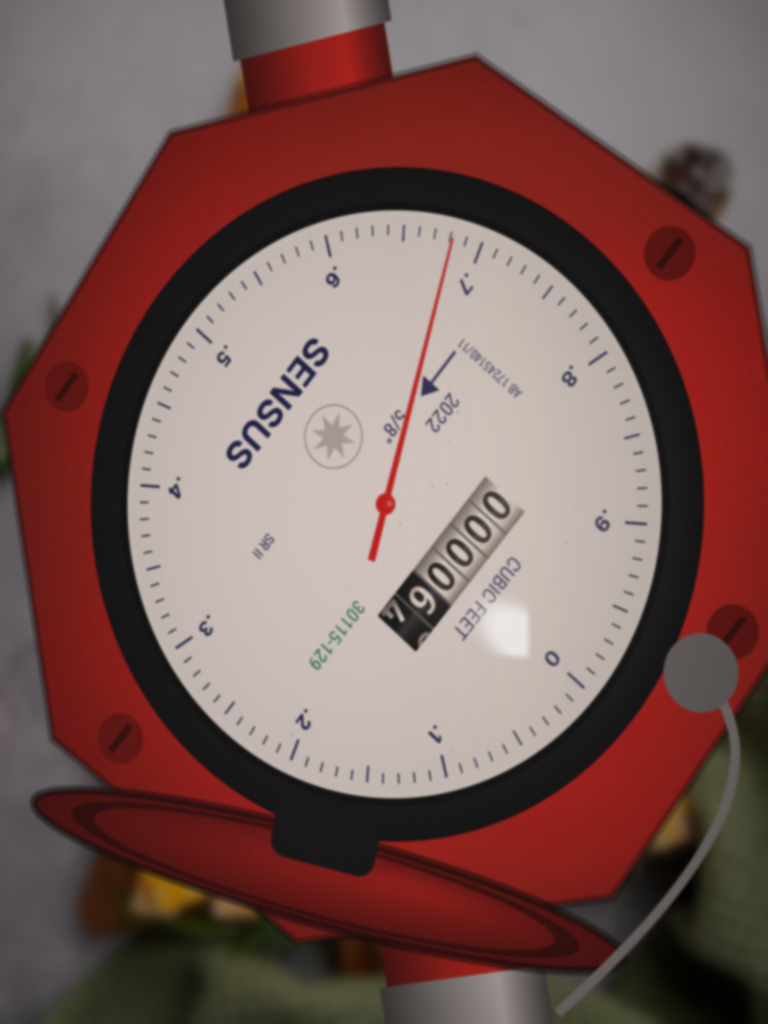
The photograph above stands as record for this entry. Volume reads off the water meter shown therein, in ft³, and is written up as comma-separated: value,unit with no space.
63.68,ft³
